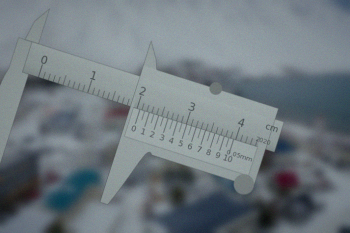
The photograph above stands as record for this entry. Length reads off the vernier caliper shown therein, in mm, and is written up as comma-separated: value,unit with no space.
20.6,mm
